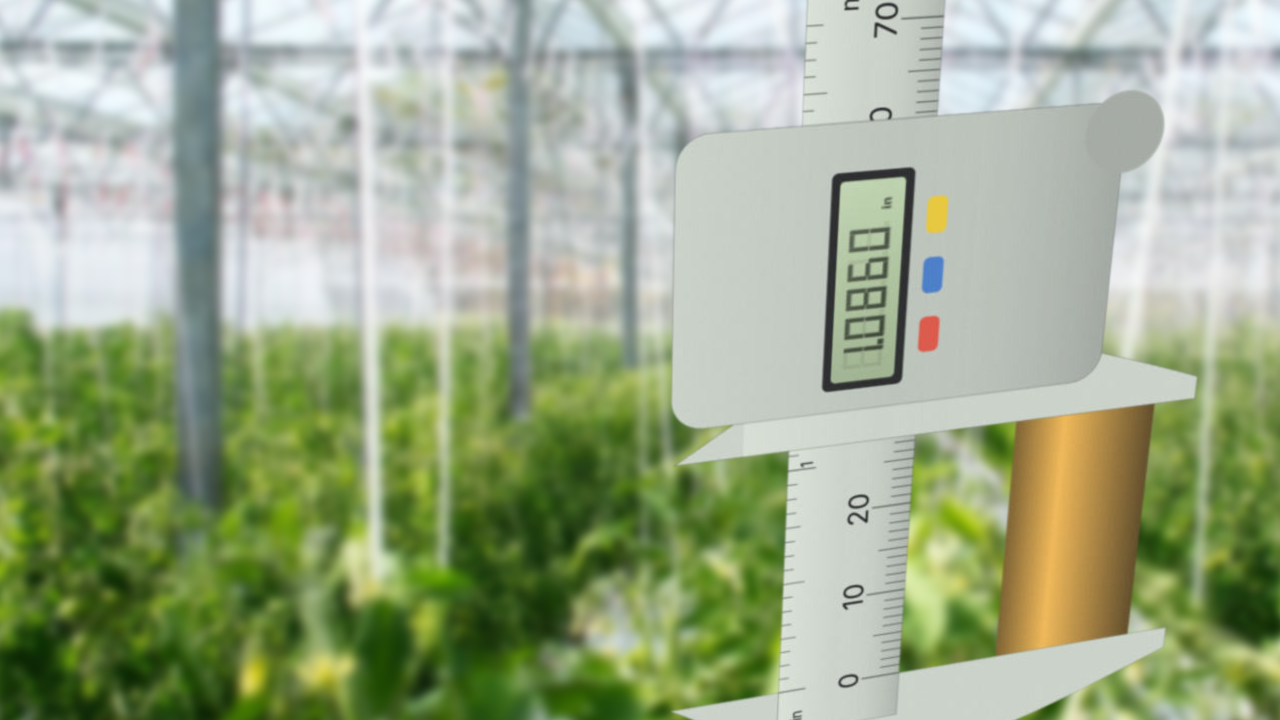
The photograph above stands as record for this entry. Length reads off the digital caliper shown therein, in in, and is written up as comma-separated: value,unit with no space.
1.0860,in
